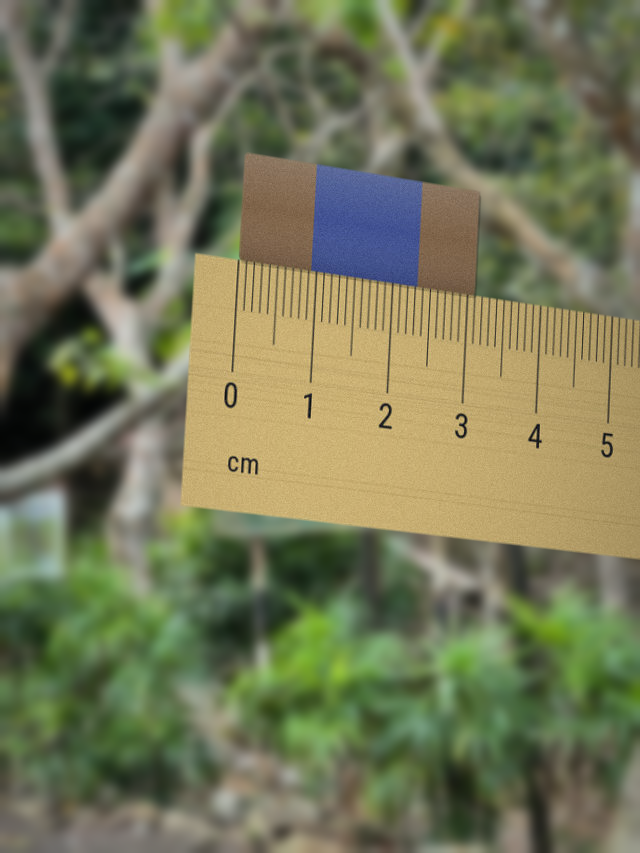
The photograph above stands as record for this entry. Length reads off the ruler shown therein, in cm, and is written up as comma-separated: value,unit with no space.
3.1,cm
